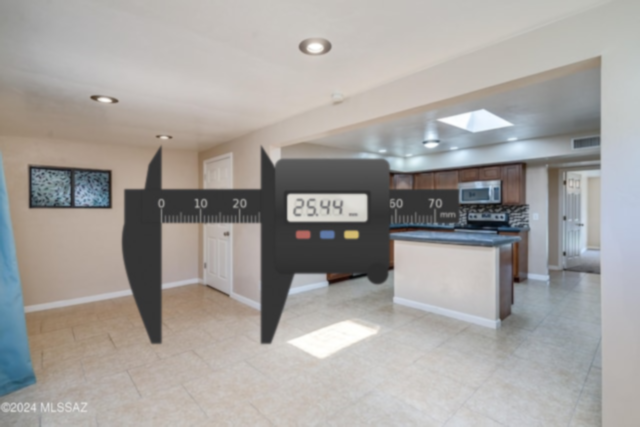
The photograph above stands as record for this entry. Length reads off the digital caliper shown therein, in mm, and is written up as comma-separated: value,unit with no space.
25.44,mm
